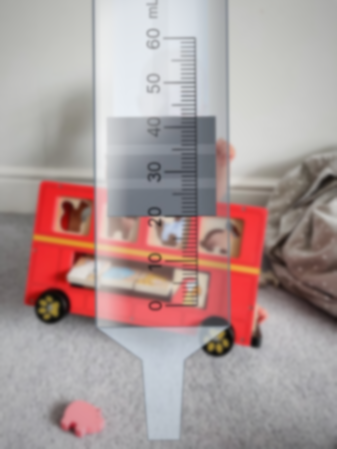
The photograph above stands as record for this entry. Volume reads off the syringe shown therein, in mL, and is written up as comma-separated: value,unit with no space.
20,mL
